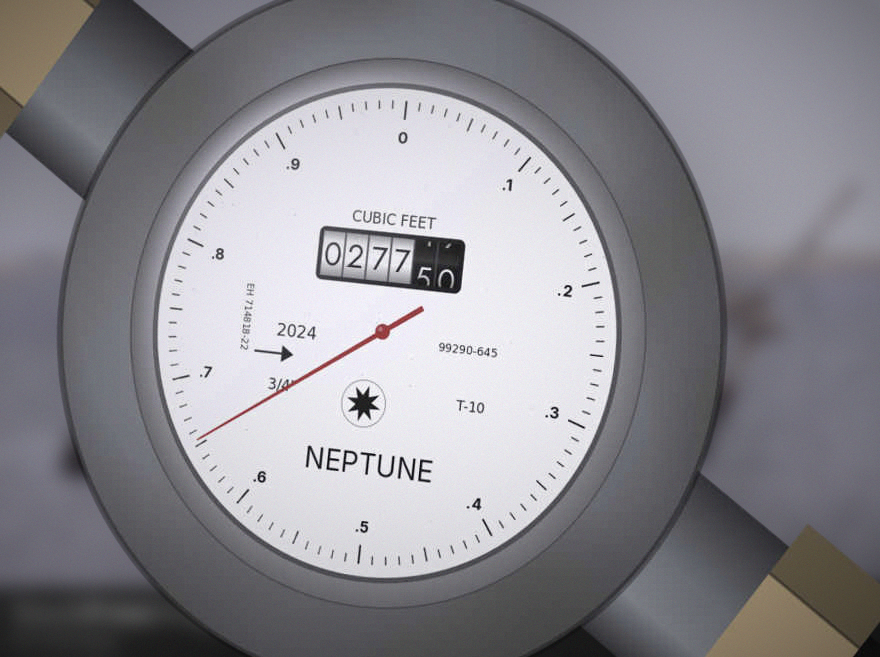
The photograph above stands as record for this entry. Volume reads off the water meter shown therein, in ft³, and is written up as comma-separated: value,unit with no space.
27749.65,ft³
